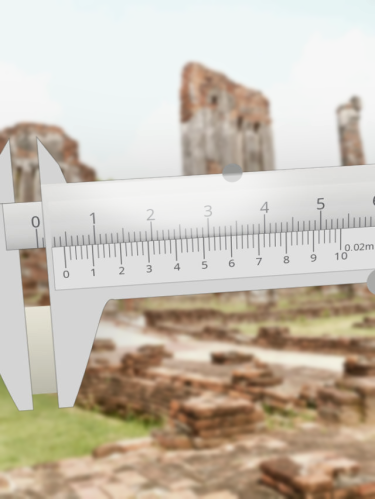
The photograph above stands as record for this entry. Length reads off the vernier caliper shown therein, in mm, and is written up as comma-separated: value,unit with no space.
4.6,mm
